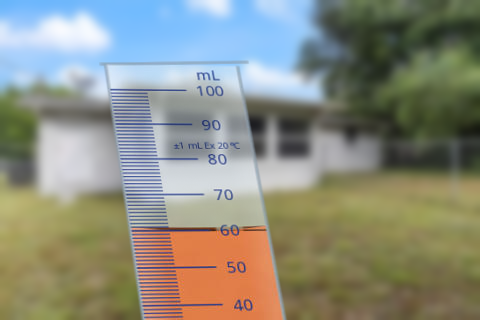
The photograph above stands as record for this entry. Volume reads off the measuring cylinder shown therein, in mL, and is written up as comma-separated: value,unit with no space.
60,mL
